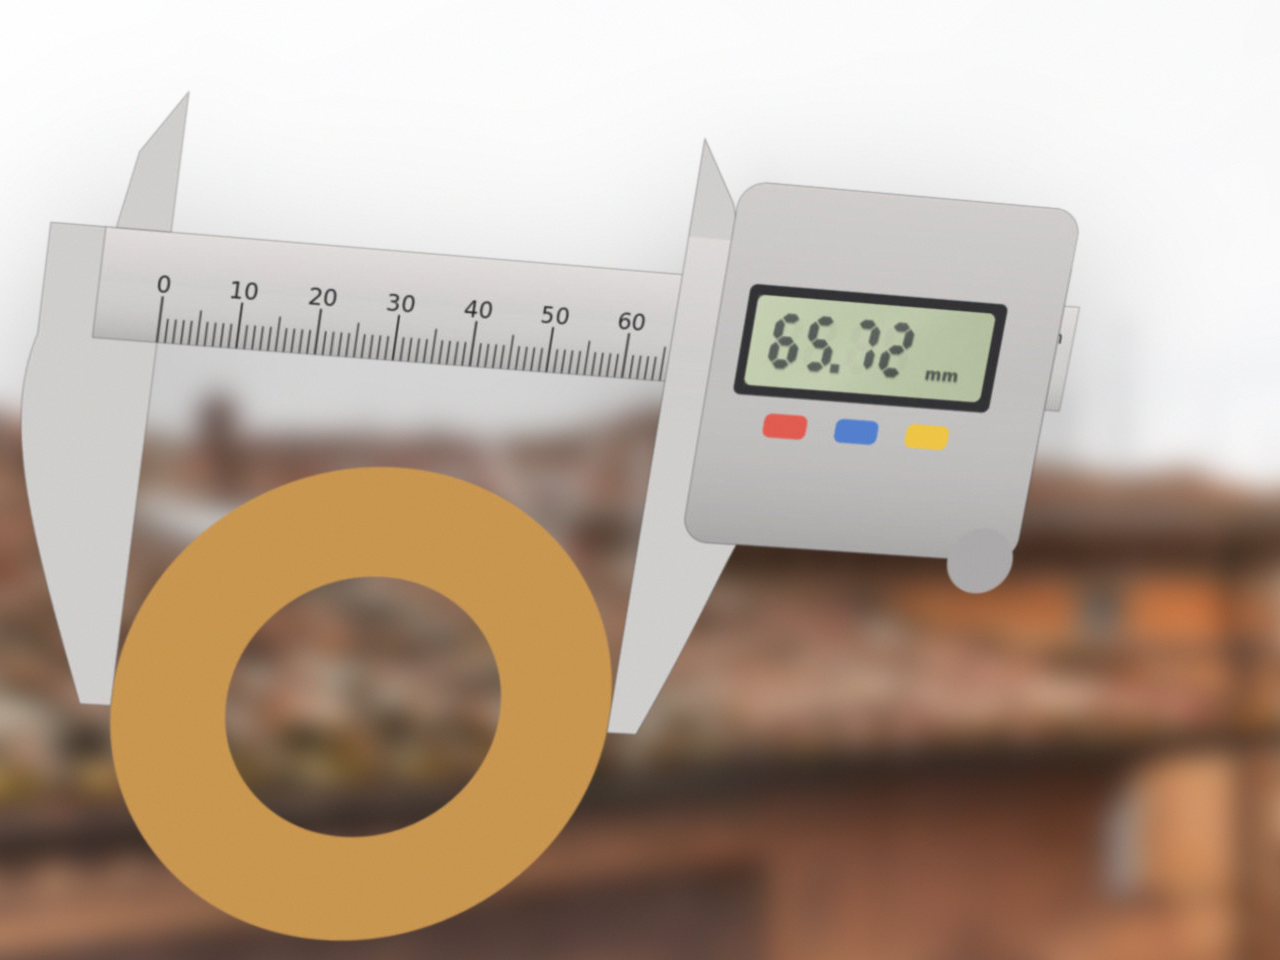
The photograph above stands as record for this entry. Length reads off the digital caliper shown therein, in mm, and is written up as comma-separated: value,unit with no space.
65.72,mm
